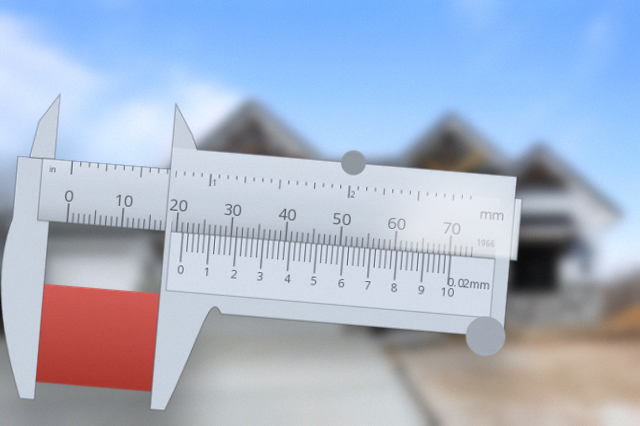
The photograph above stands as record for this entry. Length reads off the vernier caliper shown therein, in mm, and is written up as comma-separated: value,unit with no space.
21.2,mm
